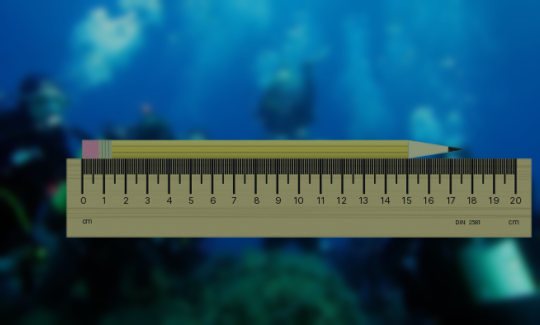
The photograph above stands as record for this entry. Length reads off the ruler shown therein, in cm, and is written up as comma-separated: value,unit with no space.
17.5,cm
